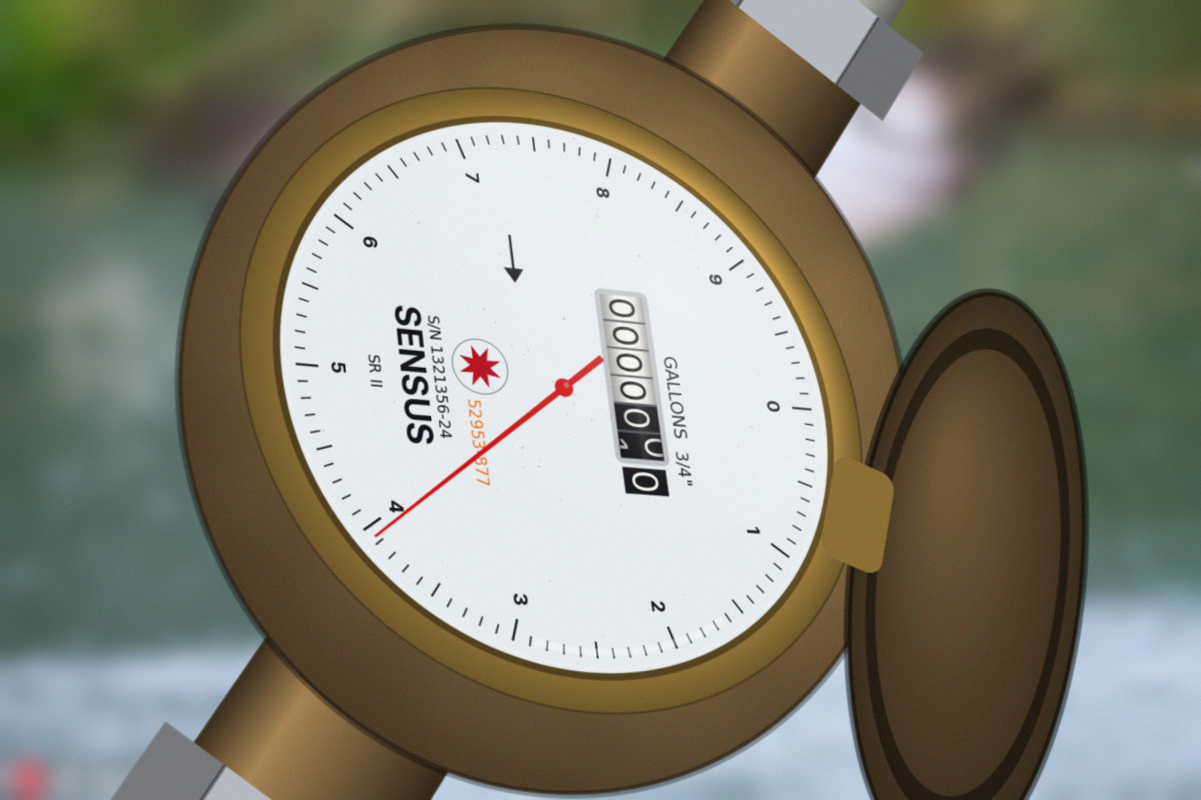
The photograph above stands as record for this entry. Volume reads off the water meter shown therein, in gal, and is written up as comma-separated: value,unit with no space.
3.9,gal
